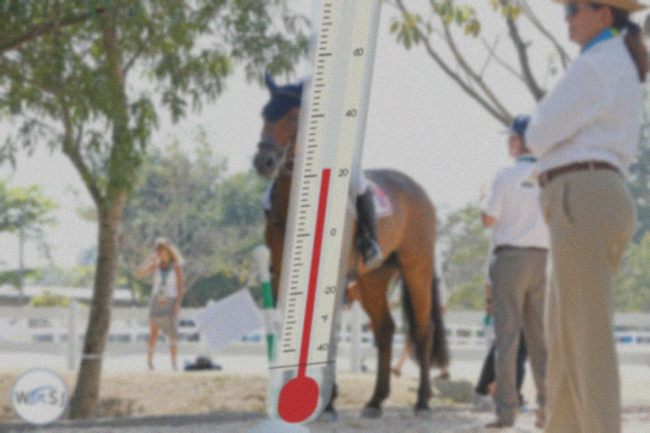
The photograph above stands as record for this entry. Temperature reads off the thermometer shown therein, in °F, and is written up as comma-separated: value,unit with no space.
22,°F
